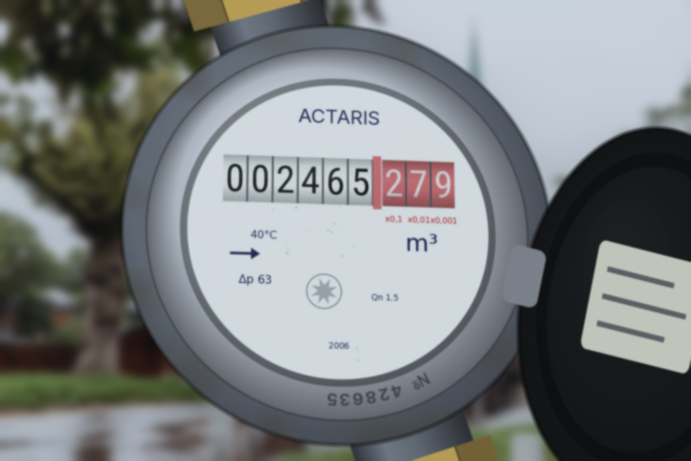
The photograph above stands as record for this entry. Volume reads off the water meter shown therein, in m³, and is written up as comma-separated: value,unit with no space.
2465.279,m³
